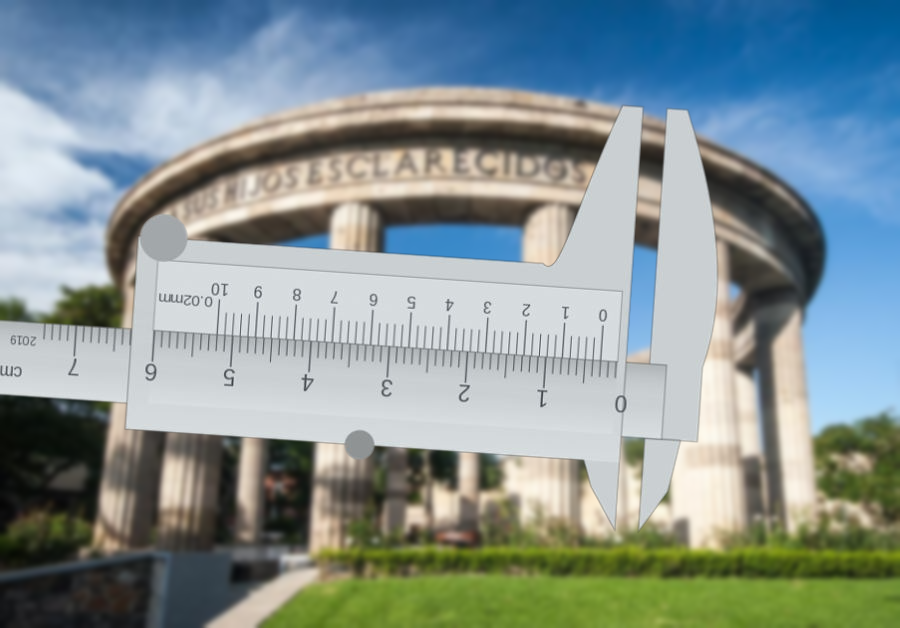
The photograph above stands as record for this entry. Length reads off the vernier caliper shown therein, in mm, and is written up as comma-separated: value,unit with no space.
3.0,mm
